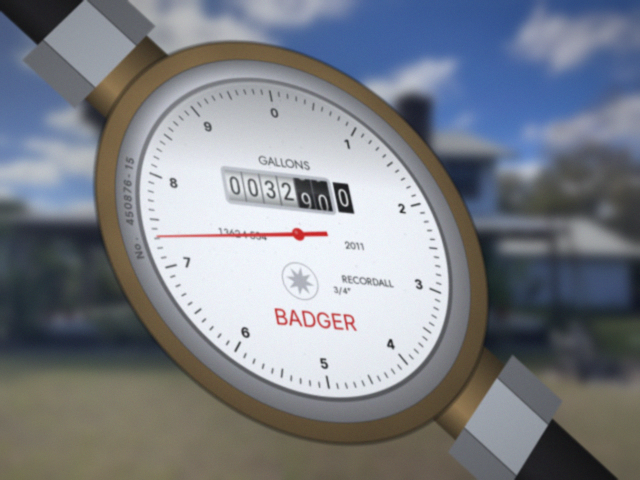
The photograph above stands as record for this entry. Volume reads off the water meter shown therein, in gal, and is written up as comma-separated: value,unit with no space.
32897.3,gal
